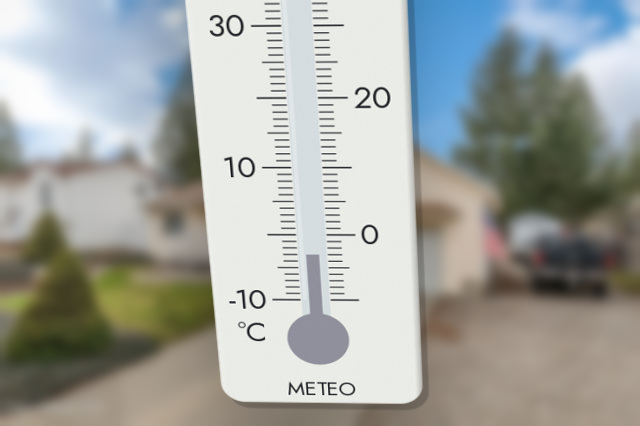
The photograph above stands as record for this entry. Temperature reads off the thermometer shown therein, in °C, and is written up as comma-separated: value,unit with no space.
-3,°C
